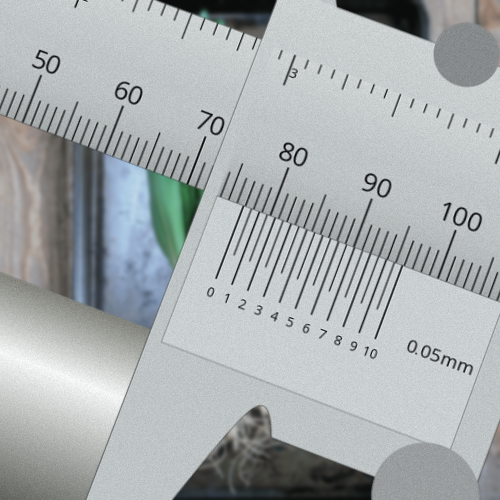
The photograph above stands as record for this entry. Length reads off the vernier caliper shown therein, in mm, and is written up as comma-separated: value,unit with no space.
76.8,mm
